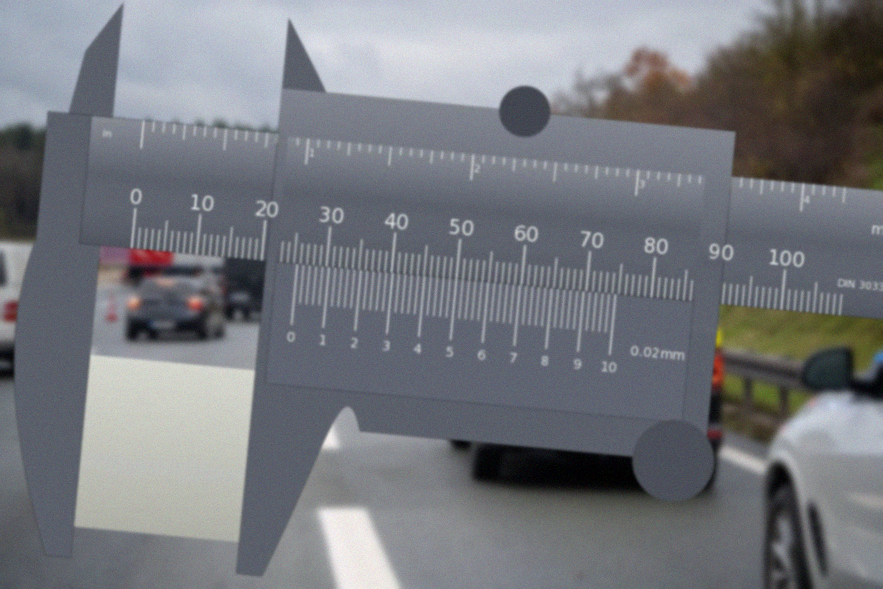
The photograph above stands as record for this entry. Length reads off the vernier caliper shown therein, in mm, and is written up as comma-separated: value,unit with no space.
25.5,mm
